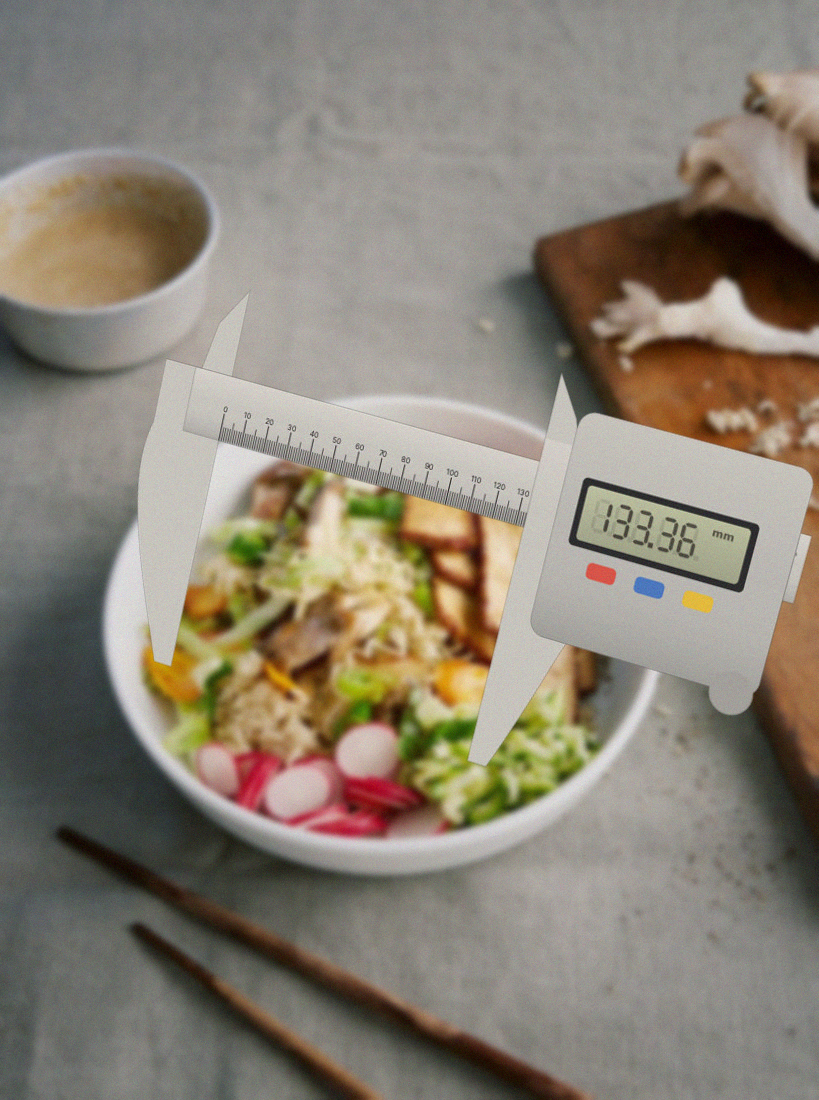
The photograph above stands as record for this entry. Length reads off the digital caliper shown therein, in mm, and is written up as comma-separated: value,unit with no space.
133.36,mm
